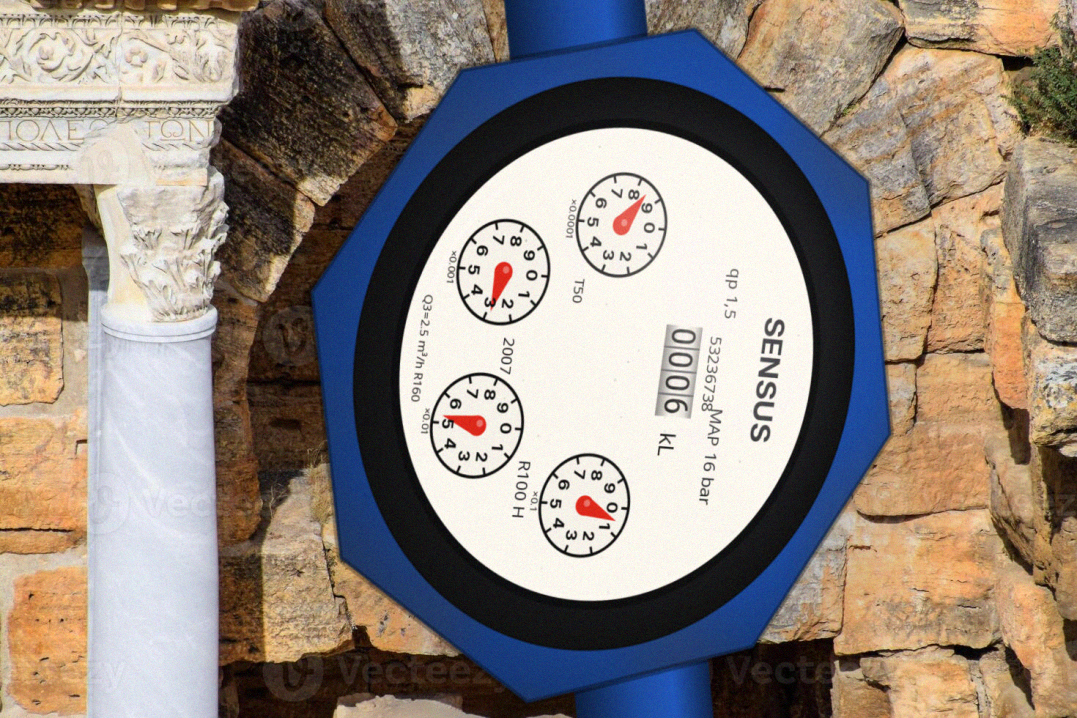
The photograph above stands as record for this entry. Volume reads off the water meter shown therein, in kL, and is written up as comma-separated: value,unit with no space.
6.0528,kL
